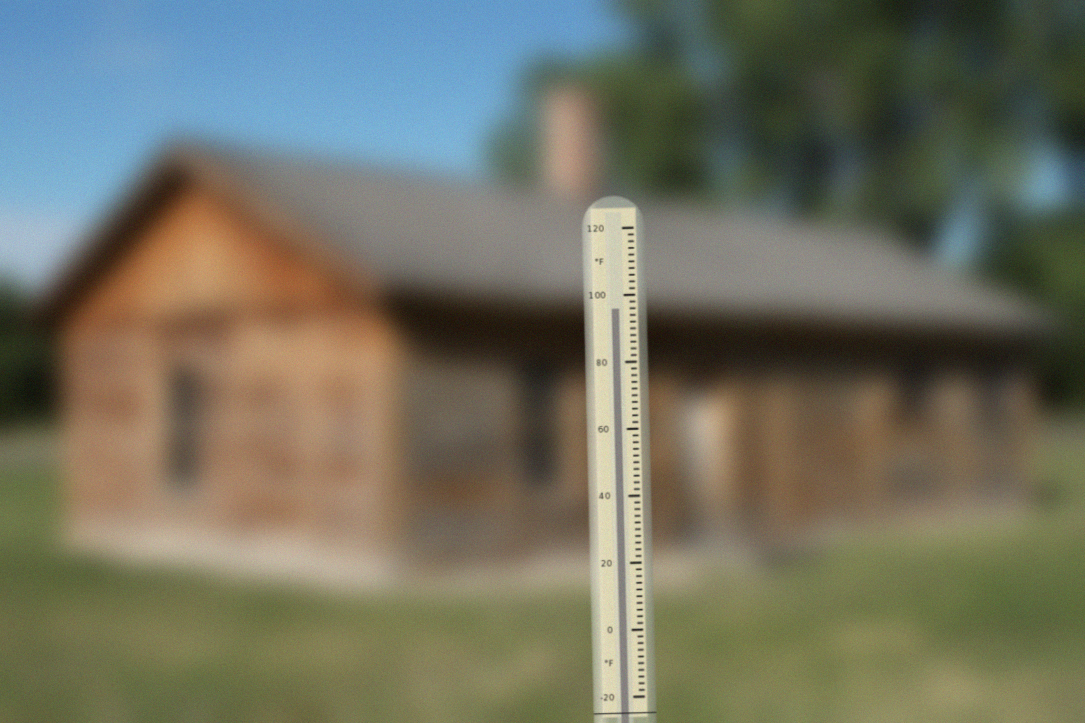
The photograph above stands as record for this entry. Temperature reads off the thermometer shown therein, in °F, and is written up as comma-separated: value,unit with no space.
96,°F
